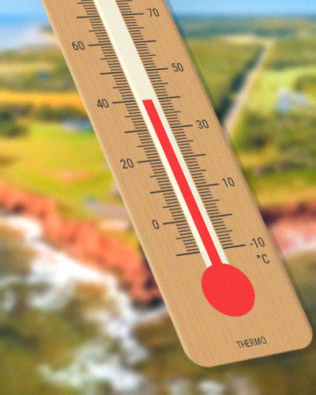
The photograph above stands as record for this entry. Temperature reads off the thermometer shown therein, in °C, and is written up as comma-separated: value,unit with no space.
40,°C
